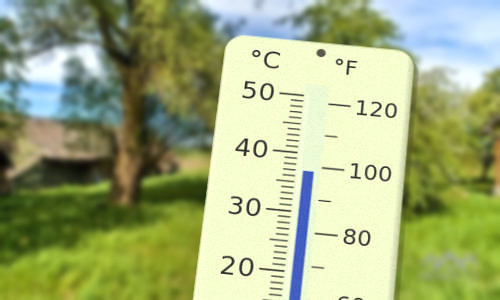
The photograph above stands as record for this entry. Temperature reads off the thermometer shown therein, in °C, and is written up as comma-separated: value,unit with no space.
37,°C
